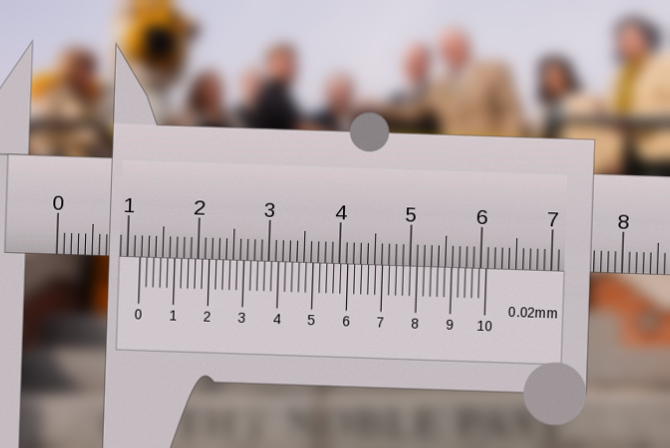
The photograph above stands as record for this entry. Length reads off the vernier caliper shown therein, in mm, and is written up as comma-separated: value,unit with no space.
11.8,mm
